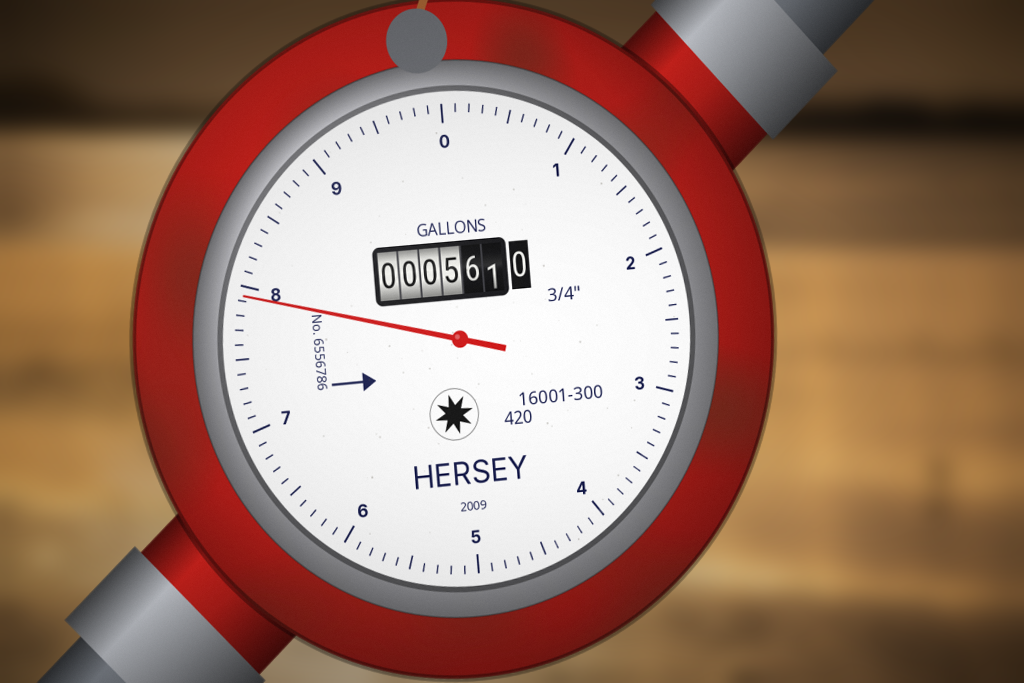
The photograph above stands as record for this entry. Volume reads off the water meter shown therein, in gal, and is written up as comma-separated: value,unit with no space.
5607.9,gal
